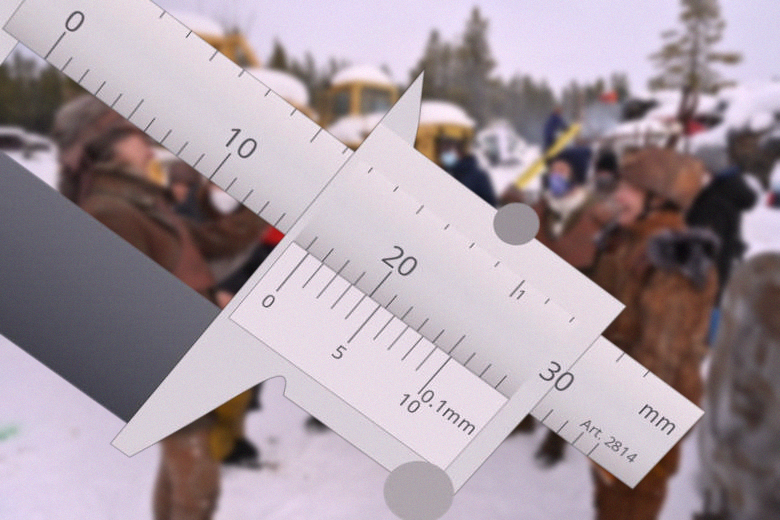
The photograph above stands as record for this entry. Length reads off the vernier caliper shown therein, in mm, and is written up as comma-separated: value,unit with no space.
16.2,mm
